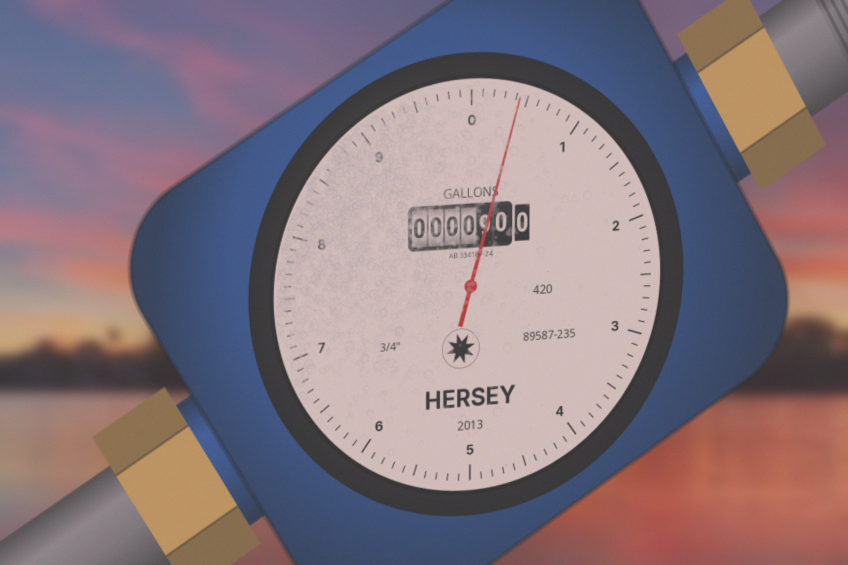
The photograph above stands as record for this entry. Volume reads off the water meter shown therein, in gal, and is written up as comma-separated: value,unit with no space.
900.4,gal
